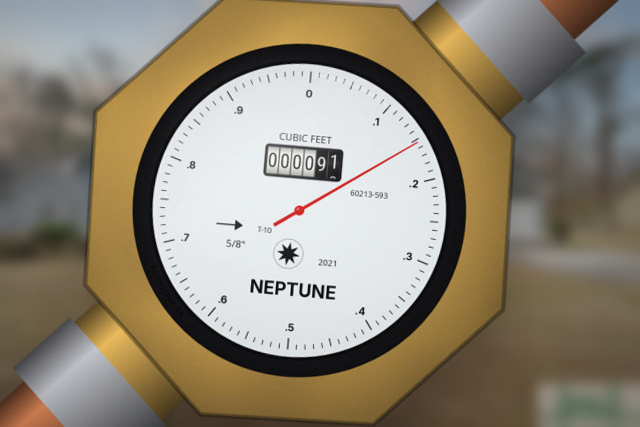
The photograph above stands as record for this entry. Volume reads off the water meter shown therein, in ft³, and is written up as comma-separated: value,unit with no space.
91.15,ft³
